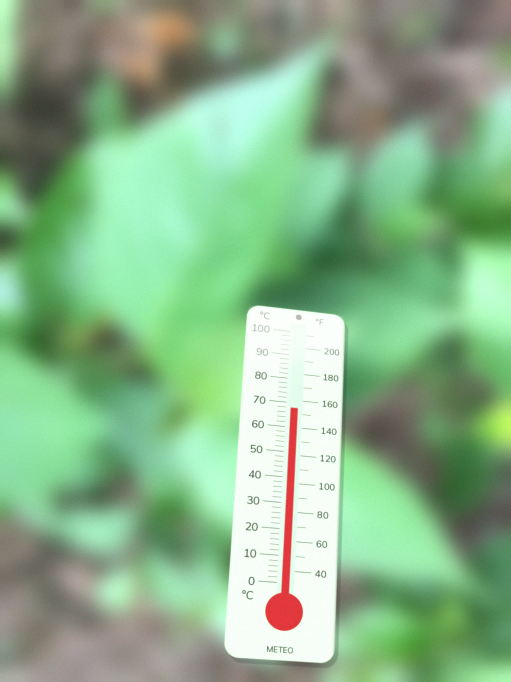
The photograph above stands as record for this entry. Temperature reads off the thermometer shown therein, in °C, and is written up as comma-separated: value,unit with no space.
68,°C
